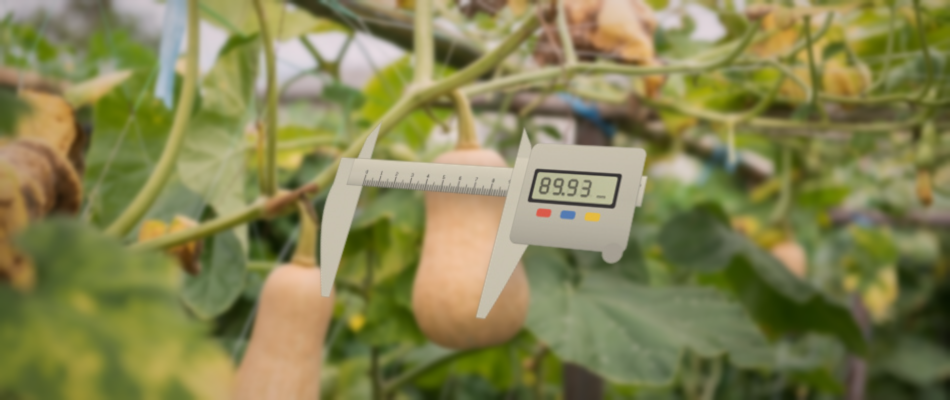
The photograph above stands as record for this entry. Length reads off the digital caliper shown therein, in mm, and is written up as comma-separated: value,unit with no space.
89.93,mm
